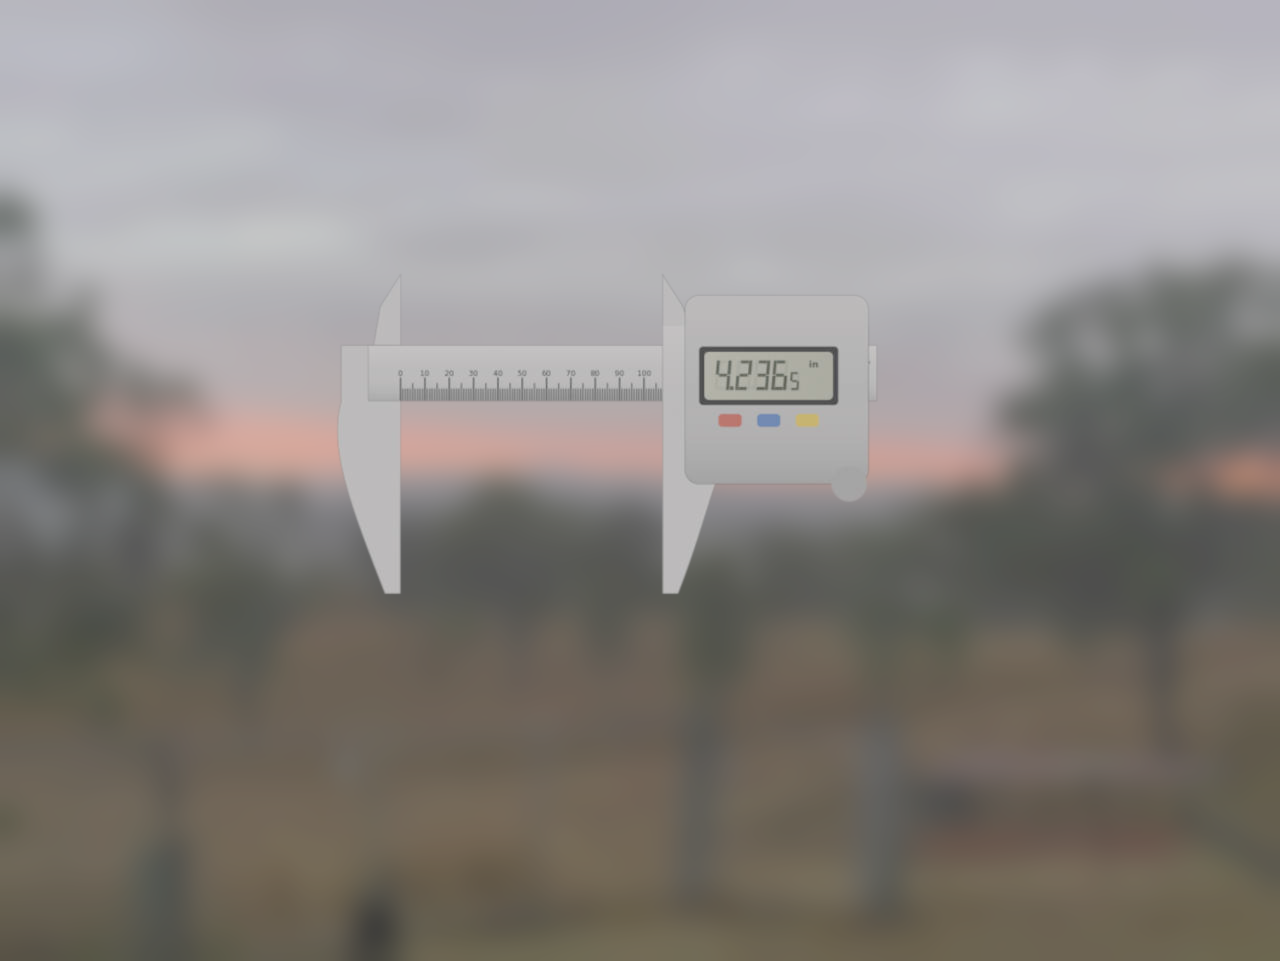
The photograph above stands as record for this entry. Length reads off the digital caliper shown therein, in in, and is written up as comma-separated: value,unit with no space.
4.2365,in
